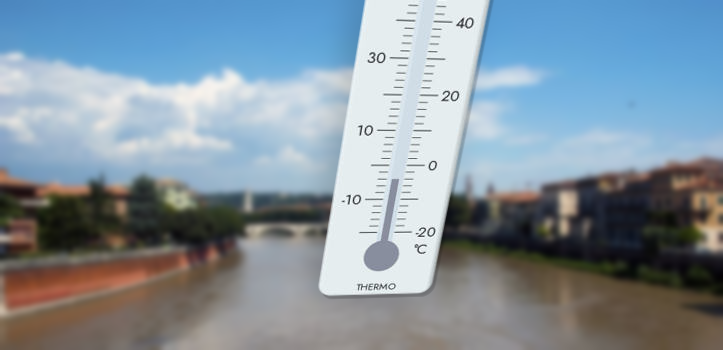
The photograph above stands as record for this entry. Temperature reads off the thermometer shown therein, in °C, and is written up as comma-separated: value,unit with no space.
-4,°C
